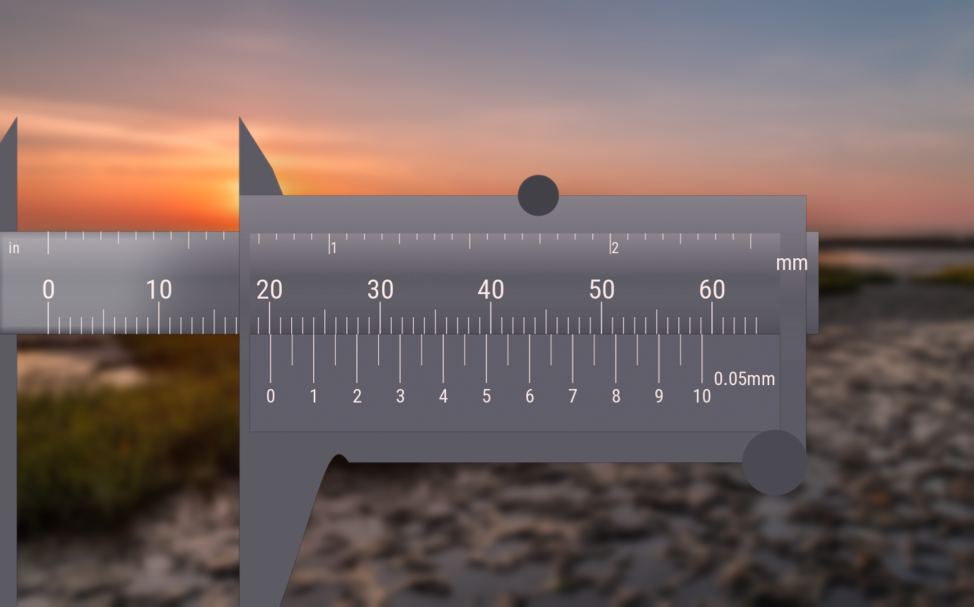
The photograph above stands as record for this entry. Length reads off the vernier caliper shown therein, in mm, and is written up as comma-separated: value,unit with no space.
20.1,mm
